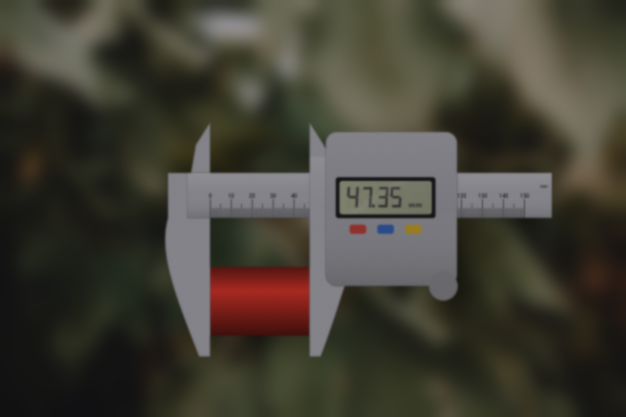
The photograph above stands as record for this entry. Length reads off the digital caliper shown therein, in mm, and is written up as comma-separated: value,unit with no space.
47.35,mm
